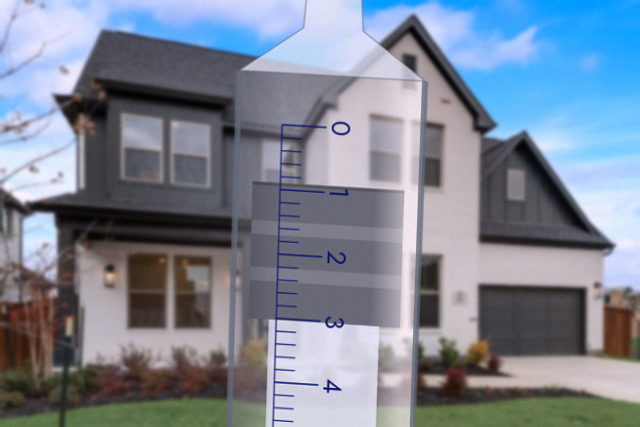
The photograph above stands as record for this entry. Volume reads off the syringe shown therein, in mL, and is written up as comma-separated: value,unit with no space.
0.9,mL
